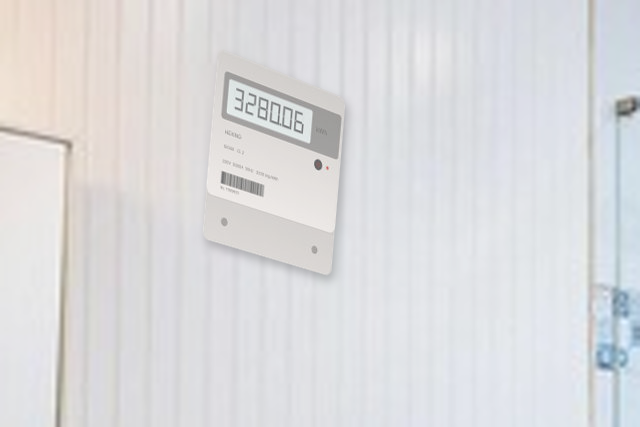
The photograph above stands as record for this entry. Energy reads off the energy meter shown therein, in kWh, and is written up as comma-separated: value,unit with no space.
3280.06,kWh
